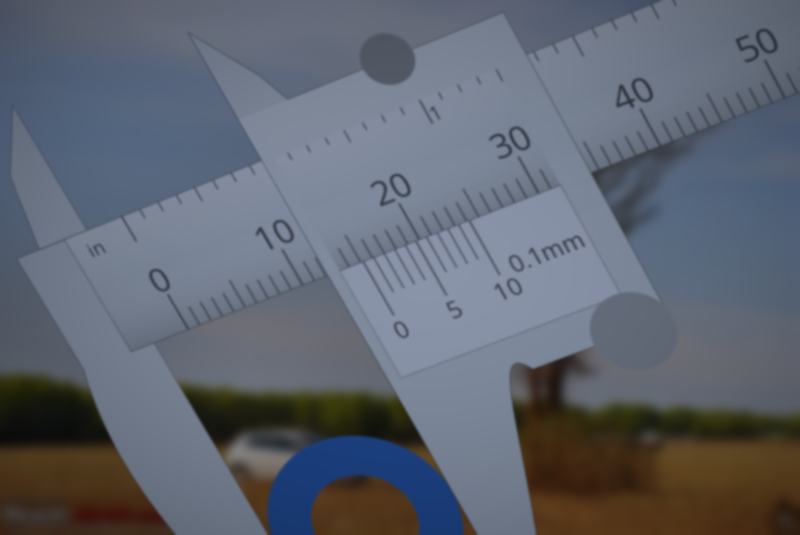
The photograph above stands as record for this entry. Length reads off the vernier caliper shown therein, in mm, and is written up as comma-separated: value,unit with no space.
15.2,mm
